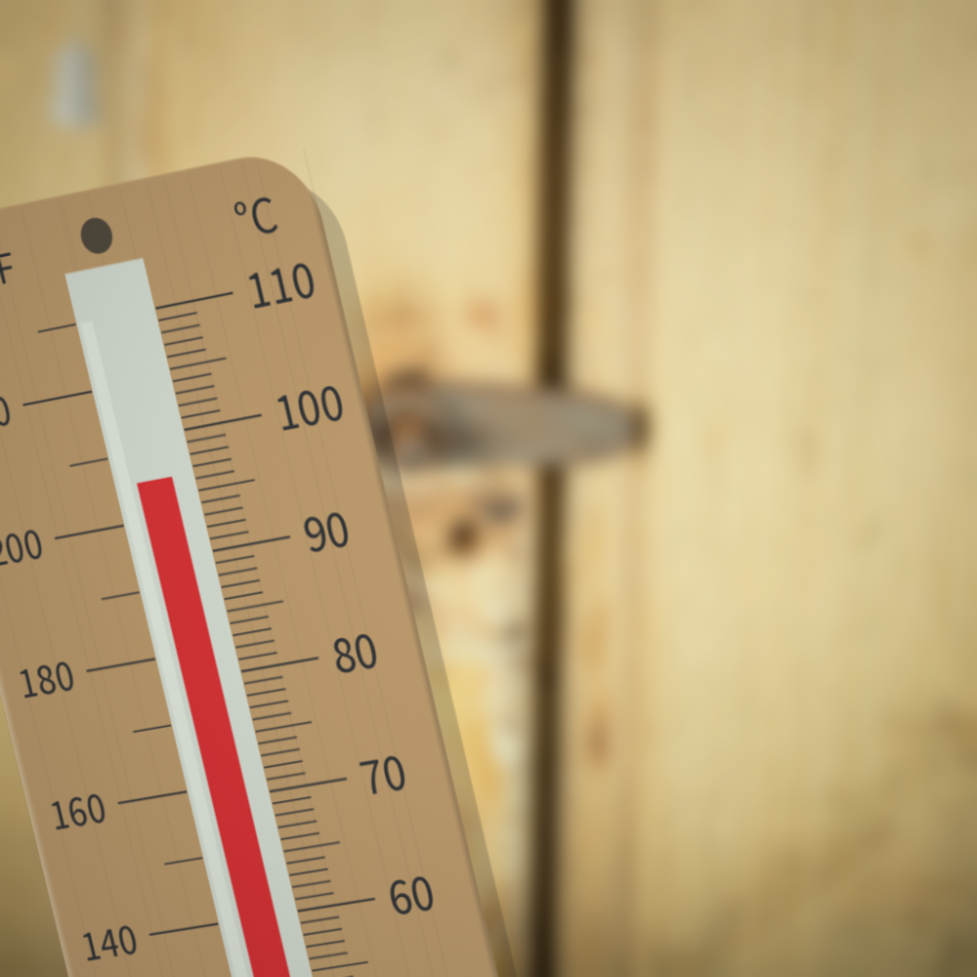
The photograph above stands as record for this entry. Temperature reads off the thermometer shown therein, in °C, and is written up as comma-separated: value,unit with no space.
96.5,°C
